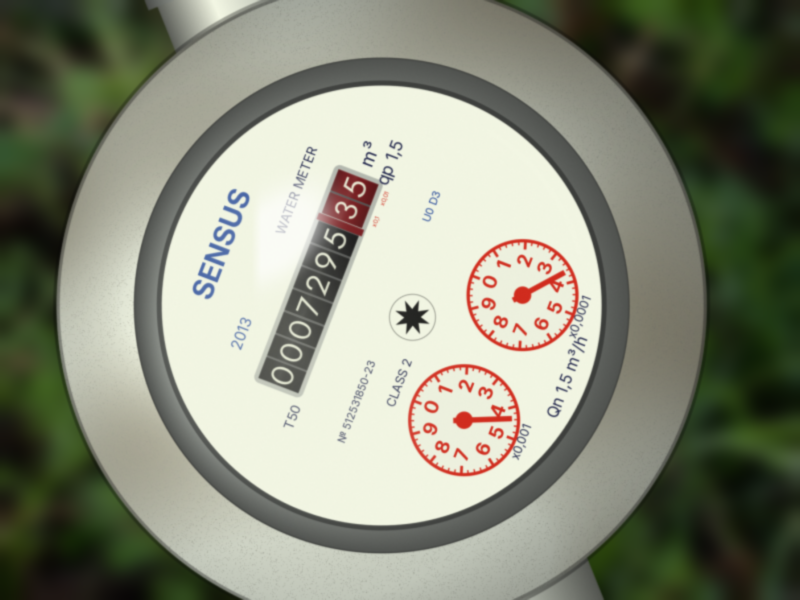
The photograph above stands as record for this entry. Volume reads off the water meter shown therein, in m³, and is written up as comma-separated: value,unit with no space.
7295.3543,m³
